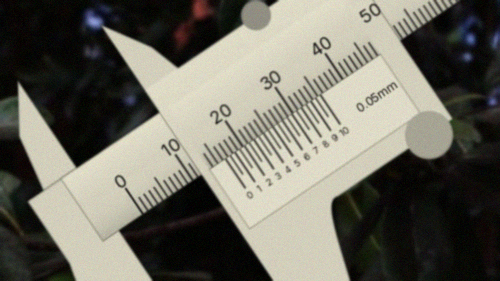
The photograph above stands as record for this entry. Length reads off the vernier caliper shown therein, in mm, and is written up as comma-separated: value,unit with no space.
16.5,mm
